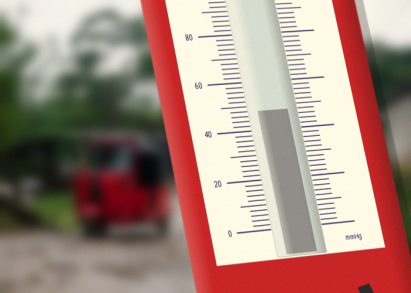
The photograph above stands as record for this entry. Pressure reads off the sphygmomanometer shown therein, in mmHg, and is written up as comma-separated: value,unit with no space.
48,mmHg
